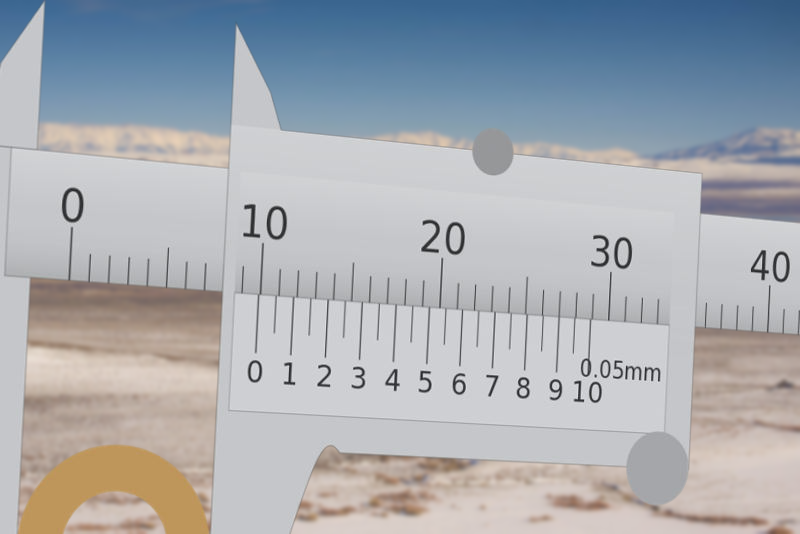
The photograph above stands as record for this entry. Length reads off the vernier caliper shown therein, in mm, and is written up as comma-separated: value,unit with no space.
9.9,mm
